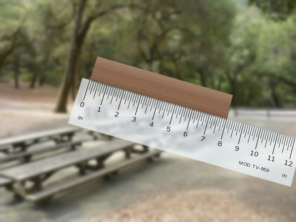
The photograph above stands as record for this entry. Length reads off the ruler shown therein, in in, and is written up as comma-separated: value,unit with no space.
8,in
